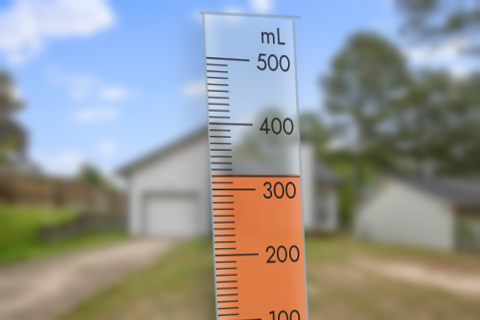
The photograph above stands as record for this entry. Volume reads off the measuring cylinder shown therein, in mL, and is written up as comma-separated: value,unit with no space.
320,mL
